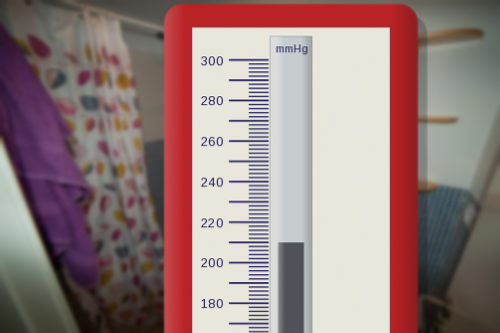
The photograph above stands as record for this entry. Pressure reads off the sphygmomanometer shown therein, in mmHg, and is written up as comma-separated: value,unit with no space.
210,mmHg
